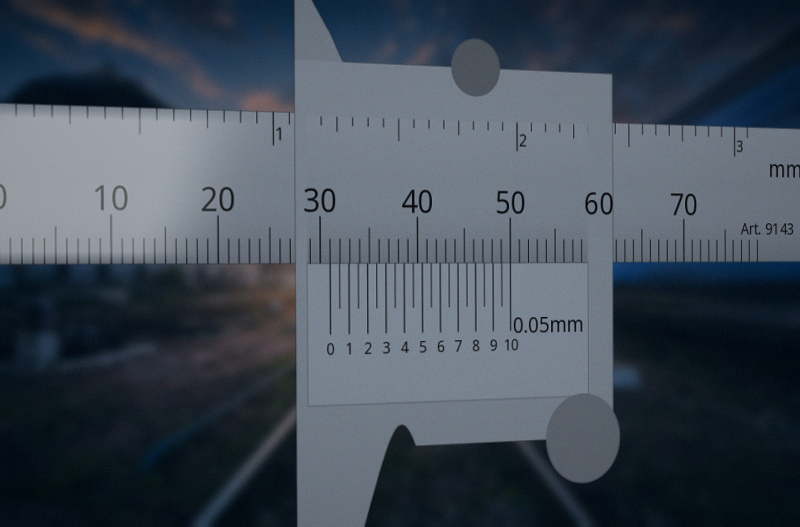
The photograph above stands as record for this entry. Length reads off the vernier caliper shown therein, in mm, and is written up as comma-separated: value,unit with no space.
31.0,mm
